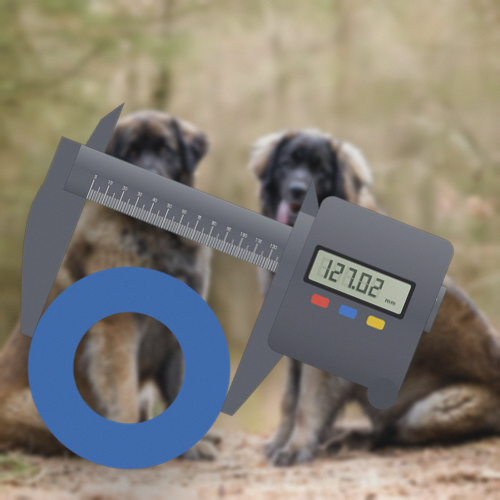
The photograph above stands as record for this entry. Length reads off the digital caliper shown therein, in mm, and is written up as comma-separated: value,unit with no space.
127.02,mm
